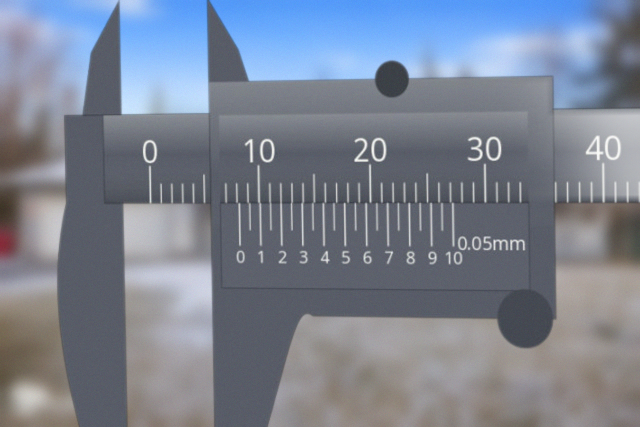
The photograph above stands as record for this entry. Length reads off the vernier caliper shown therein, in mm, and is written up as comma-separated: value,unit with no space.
8.2,mm
